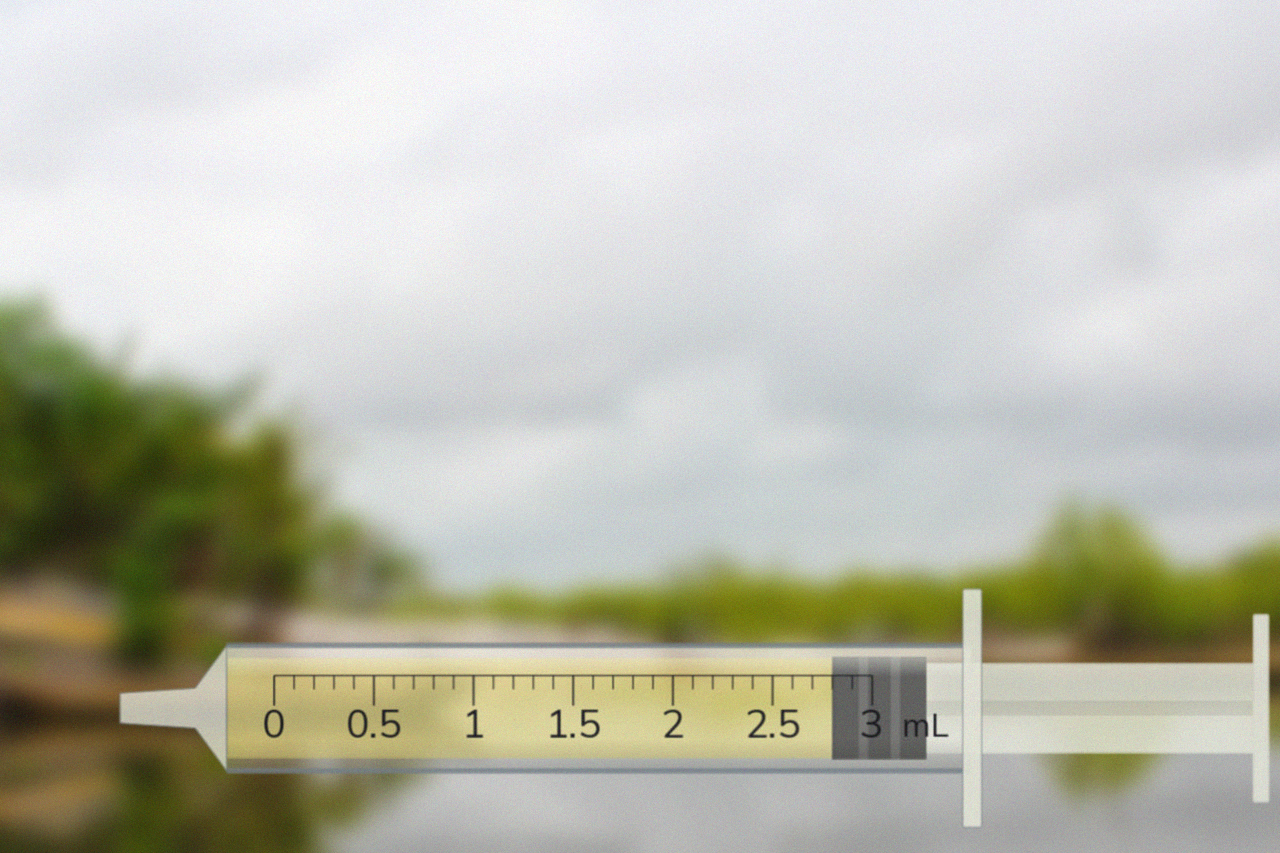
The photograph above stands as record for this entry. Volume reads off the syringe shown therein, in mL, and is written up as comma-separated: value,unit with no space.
2.8,mL
